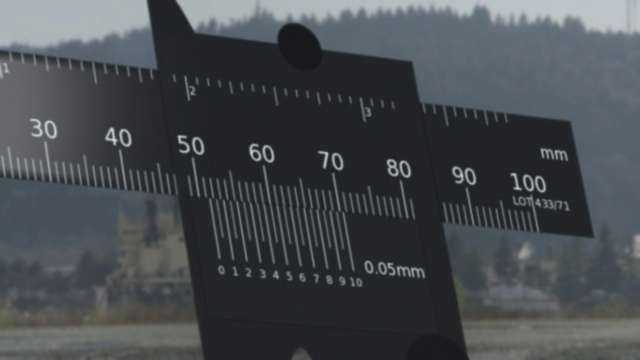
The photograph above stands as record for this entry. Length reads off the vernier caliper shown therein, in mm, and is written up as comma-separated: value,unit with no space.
51.5,mm
